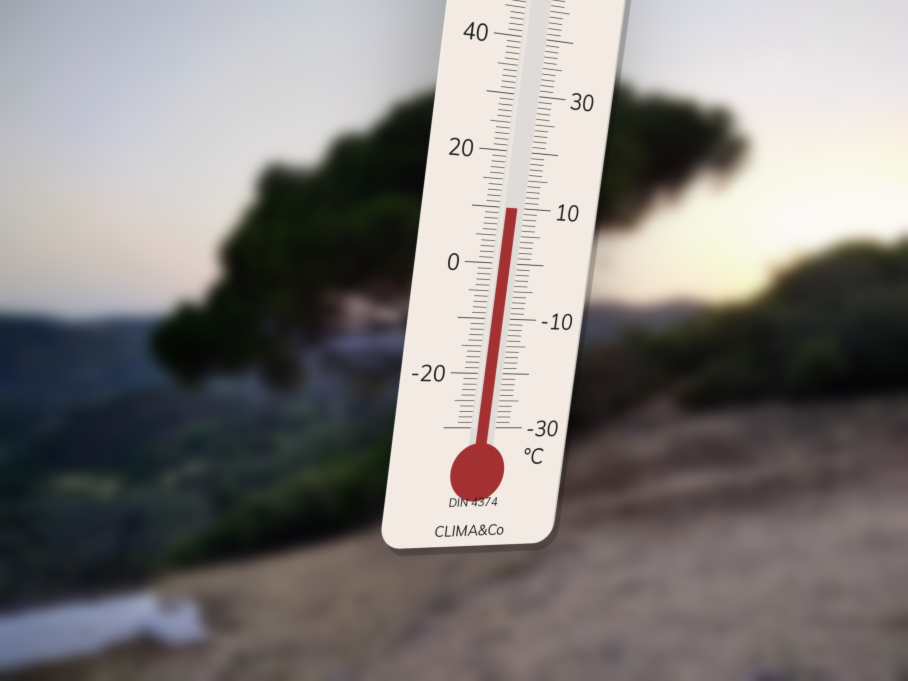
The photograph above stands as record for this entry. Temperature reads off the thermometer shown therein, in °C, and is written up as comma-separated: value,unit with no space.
10,°C
